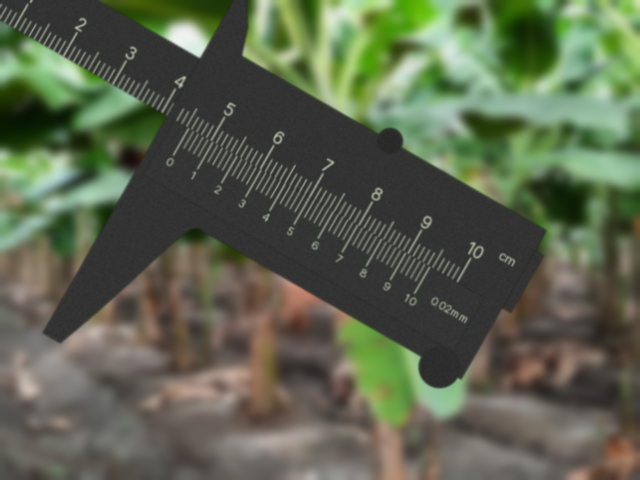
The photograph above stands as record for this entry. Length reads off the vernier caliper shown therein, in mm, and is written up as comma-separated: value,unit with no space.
45.5,mm
